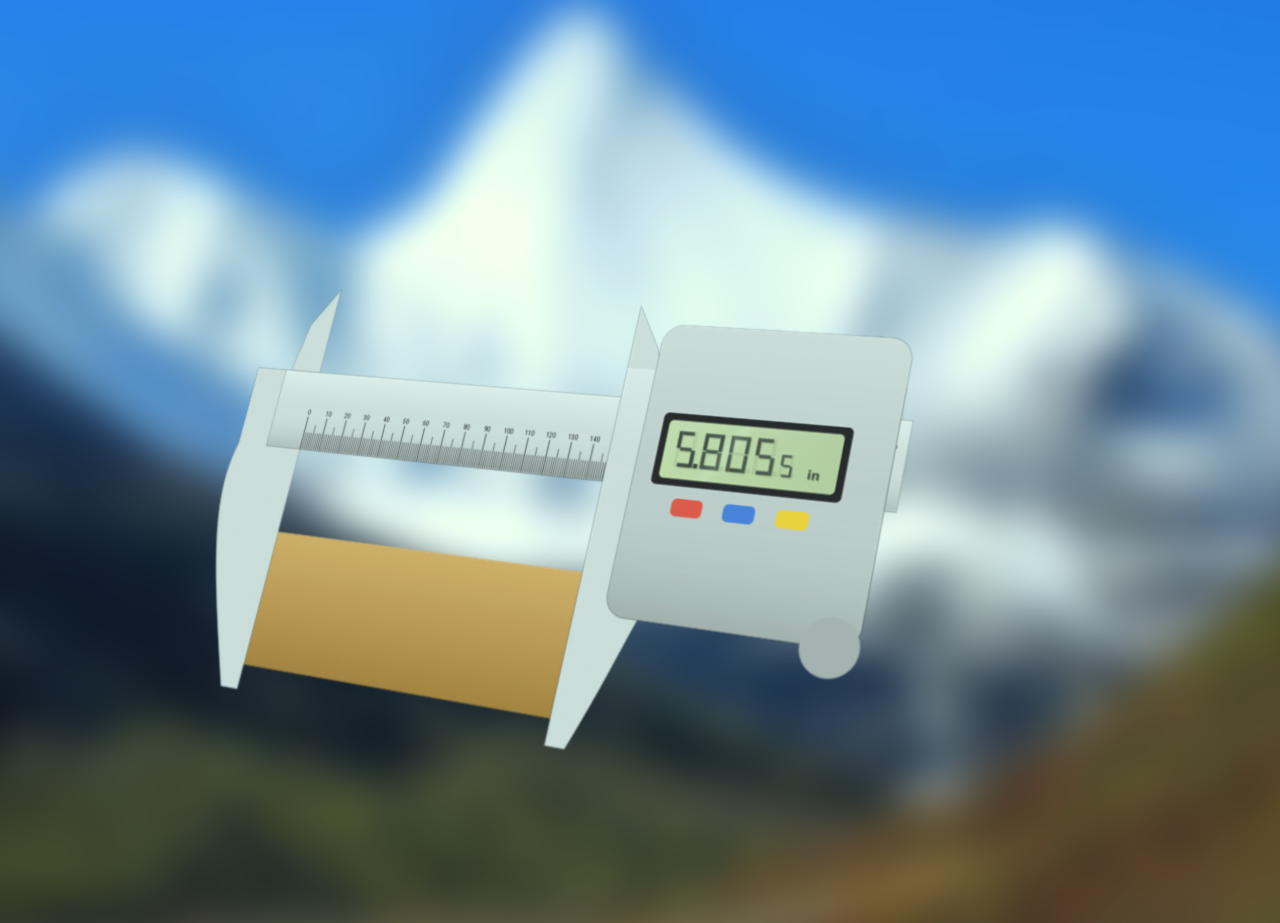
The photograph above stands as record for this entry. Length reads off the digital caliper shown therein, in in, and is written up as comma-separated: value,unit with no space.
5.8055,in
